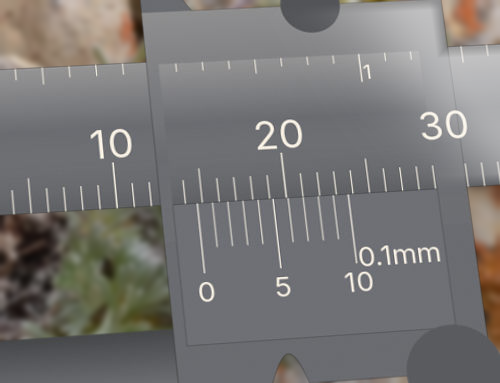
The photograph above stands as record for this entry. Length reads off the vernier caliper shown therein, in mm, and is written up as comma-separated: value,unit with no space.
14.7,mm
